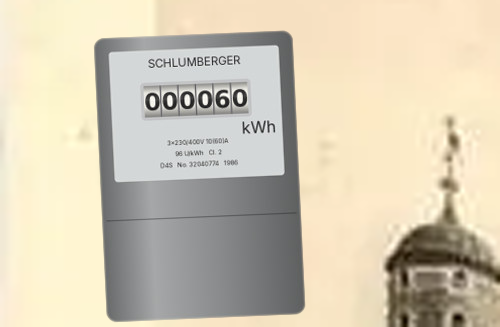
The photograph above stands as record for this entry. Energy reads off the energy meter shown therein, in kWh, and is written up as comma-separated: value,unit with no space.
60,kWh
